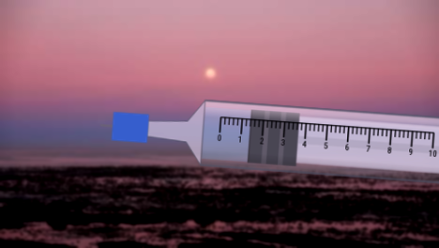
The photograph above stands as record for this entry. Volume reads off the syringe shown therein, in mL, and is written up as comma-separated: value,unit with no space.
1.4,mL
